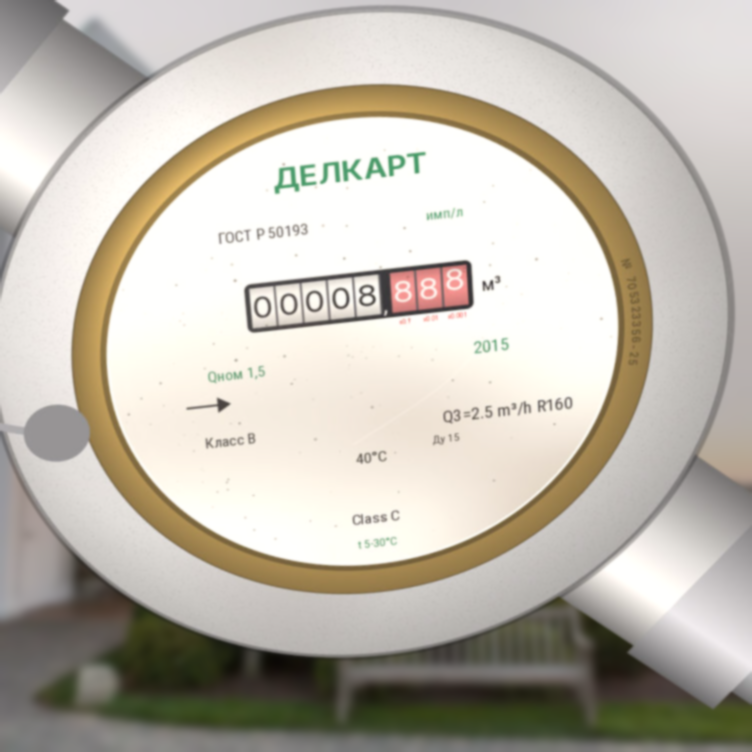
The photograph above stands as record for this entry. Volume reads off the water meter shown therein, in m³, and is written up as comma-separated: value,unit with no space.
8.888,m³
